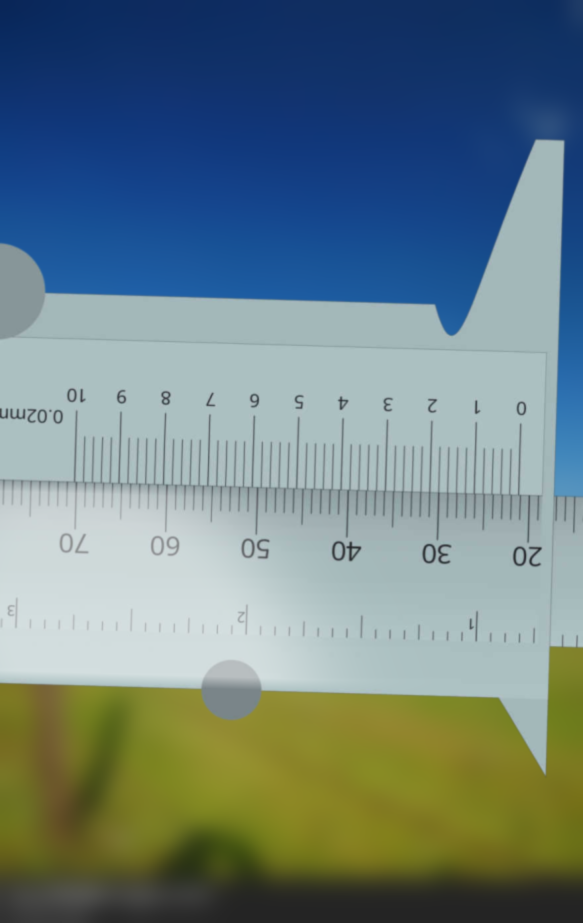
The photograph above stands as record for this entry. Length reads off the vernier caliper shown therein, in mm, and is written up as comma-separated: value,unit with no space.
21.2,mm
